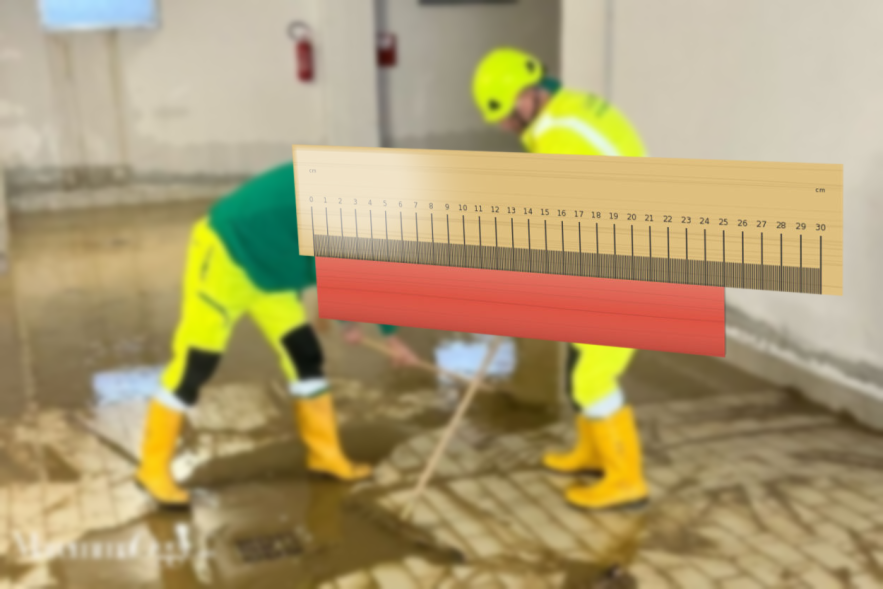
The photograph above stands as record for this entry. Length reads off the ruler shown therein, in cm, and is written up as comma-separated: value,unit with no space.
25,cm
